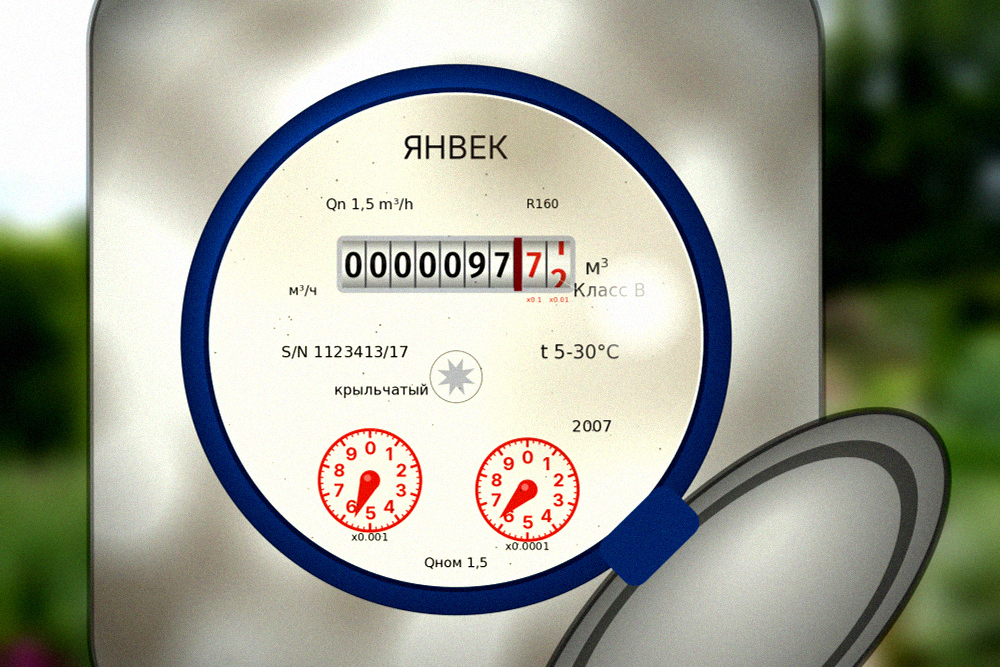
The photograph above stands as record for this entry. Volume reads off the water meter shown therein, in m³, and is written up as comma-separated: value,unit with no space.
97.7156,m³
